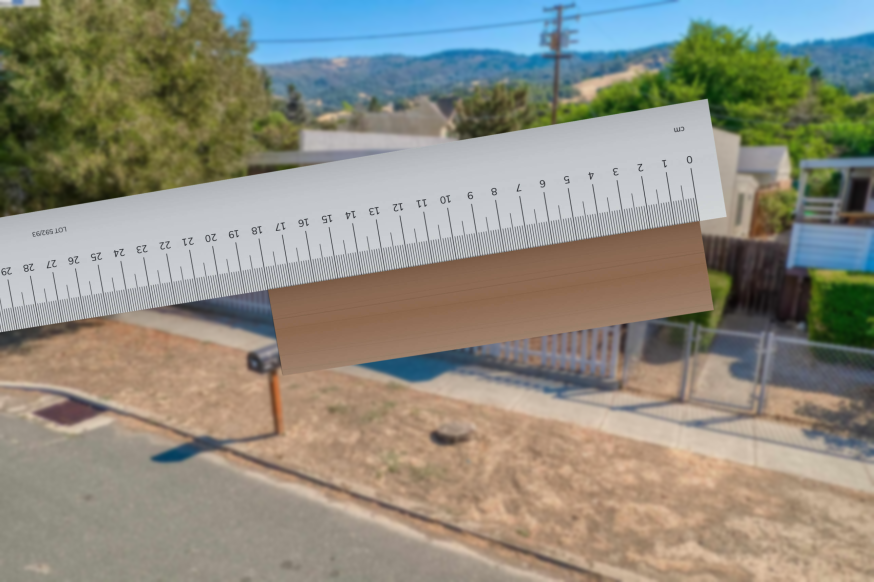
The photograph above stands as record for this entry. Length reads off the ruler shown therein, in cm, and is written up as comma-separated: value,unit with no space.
18,cm
